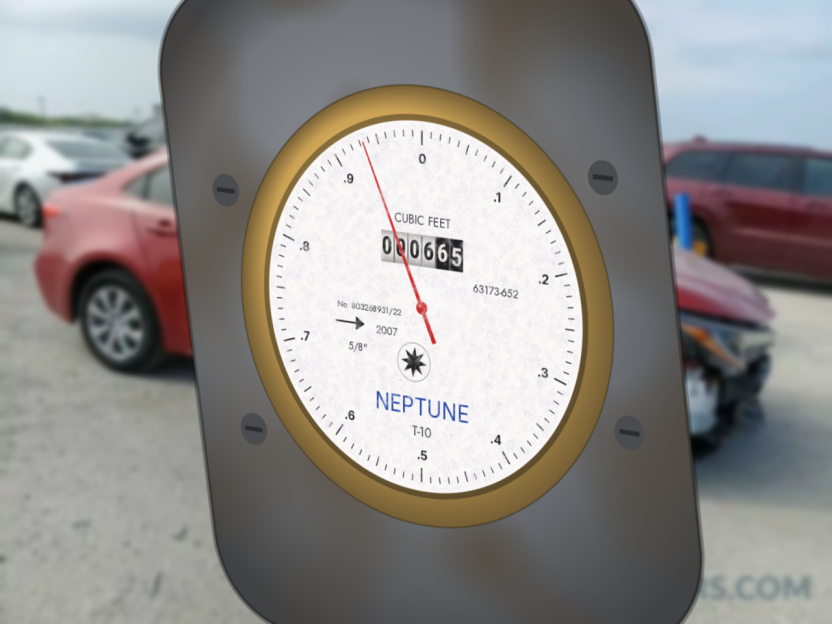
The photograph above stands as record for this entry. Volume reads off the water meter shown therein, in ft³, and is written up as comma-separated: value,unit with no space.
664.93,ft³
